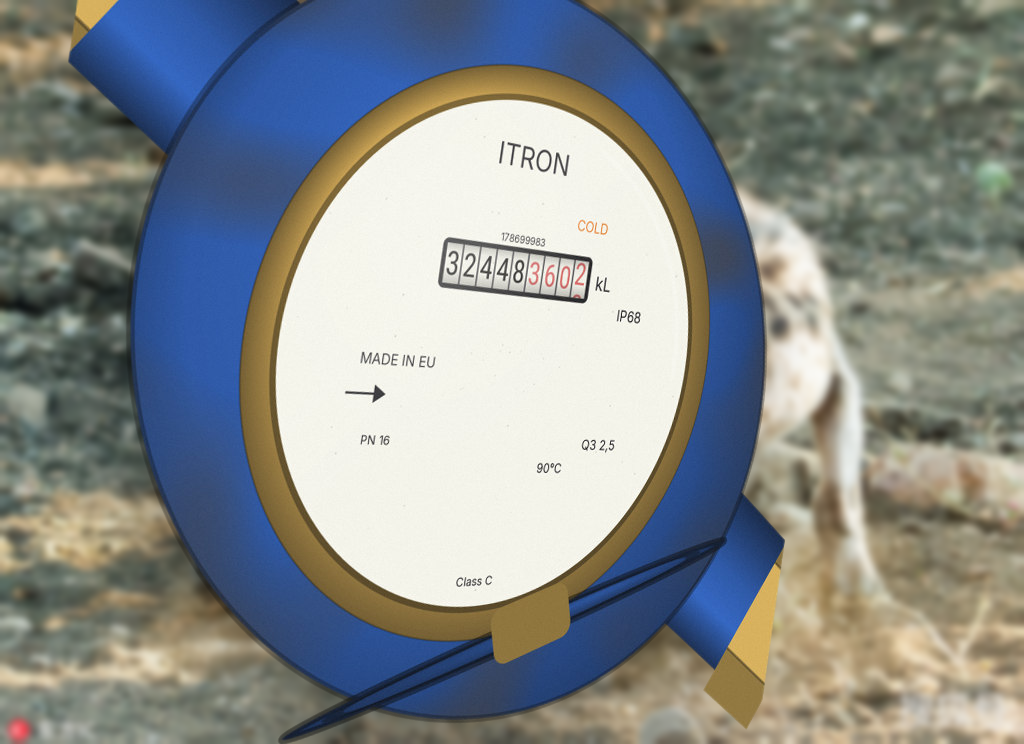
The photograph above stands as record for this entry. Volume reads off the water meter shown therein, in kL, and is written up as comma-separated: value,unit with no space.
32448.3602,kL
